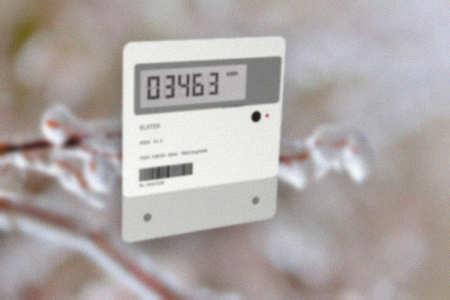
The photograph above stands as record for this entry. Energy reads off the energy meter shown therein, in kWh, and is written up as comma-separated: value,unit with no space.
3463,kWh
